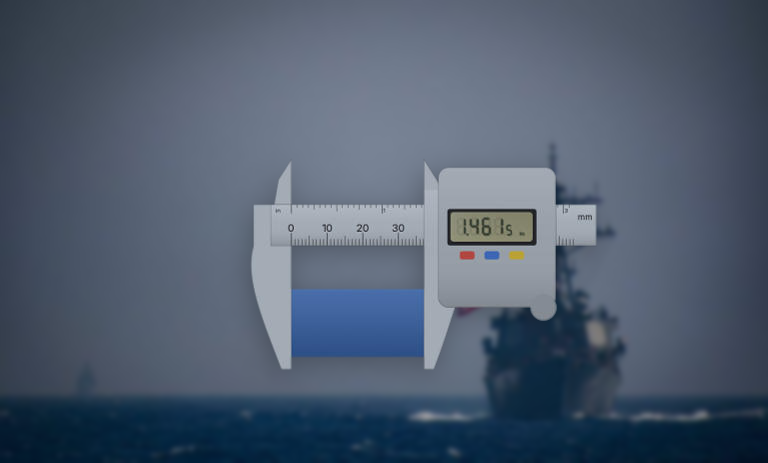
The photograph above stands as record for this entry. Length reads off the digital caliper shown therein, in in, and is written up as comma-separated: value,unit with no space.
1.4615,in
